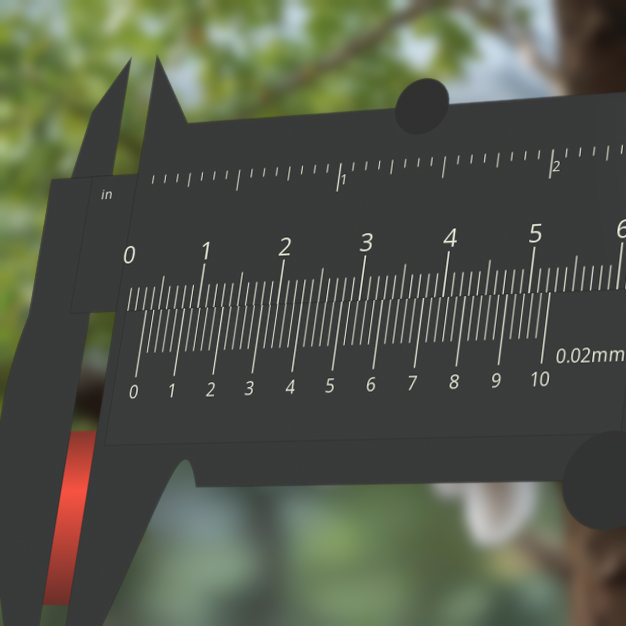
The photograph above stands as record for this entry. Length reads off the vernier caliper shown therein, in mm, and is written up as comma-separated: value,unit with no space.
3.4,mm
